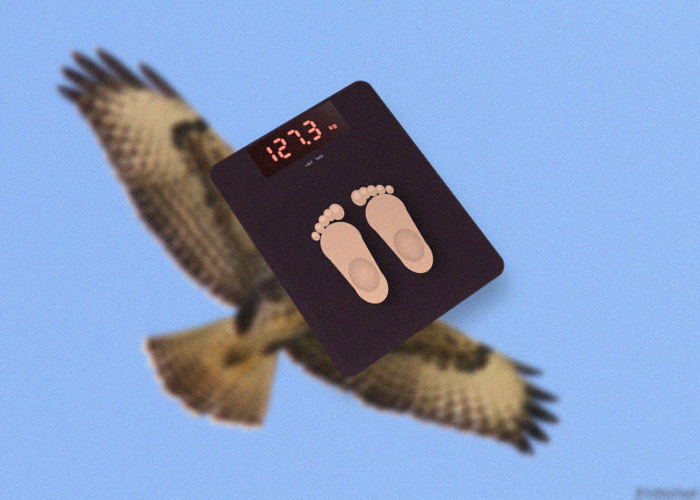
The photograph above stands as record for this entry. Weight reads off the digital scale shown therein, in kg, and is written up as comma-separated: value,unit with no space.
127.3,kg
